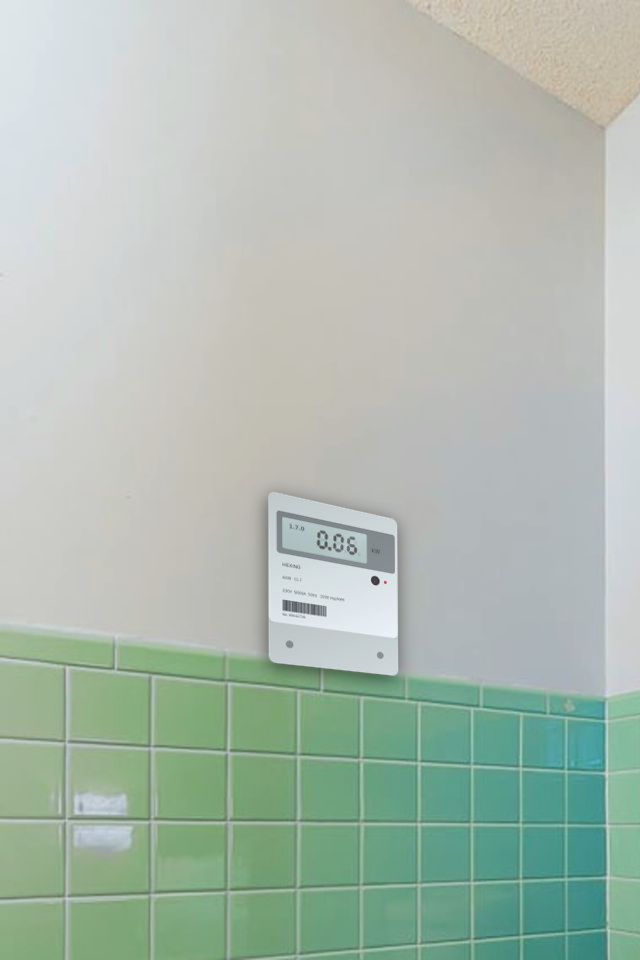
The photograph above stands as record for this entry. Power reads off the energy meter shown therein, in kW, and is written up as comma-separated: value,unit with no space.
0.06,kW
